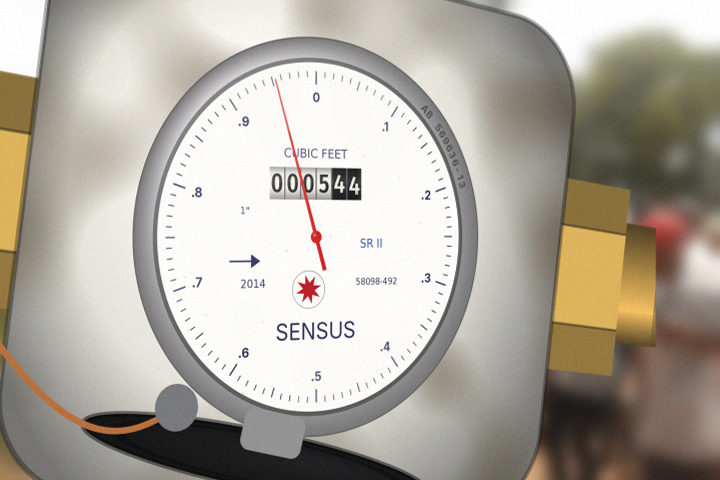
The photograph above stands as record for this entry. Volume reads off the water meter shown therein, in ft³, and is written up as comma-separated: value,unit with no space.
543.95,ft³
